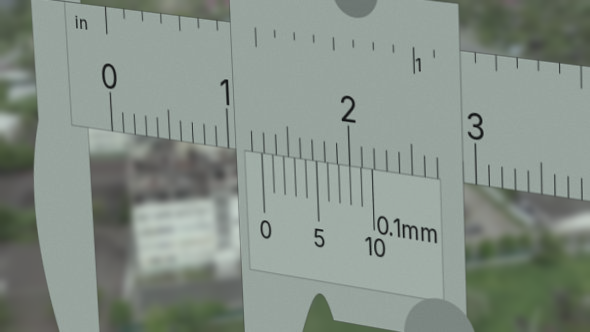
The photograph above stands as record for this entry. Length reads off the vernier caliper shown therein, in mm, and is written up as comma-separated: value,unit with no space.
12.8,mm
